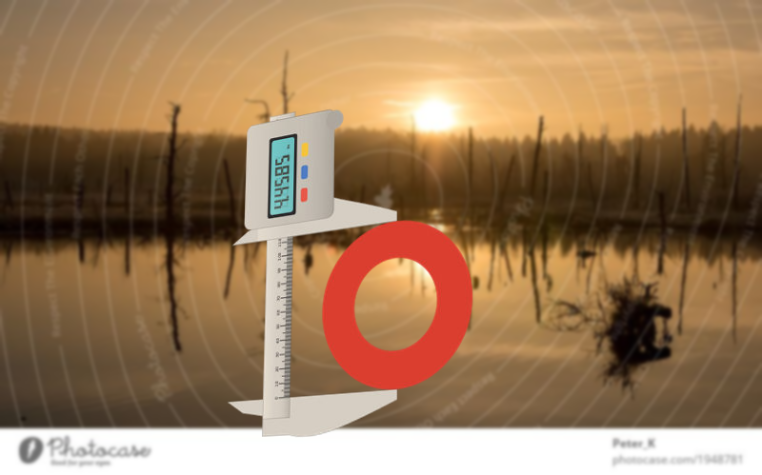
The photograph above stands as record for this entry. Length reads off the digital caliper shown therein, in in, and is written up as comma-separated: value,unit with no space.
4.4585,in
